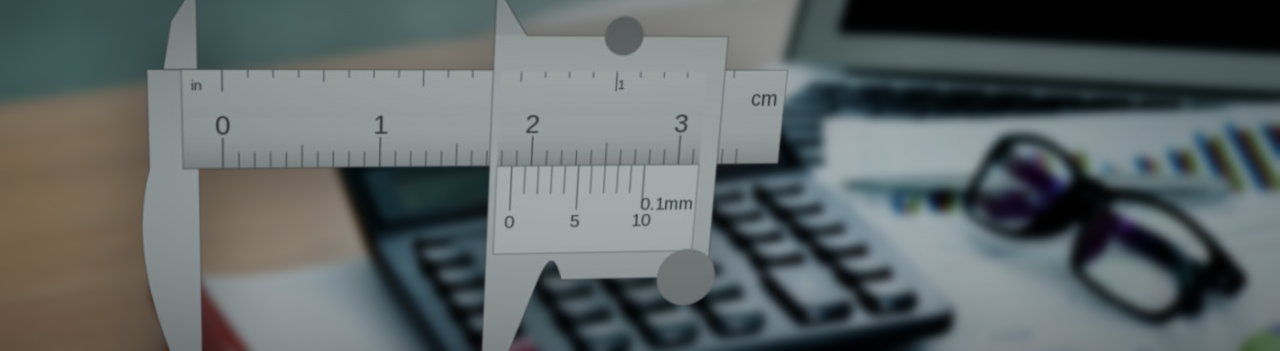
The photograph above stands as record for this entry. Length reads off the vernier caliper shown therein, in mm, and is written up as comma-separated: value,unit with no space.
18.7,mm
